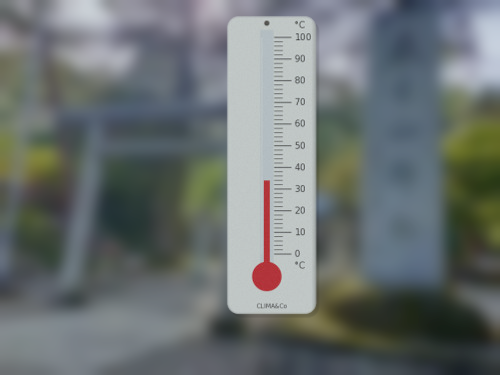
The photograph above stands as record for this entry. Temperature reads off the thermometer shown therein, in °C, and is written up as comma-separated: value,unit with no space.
34,°C
